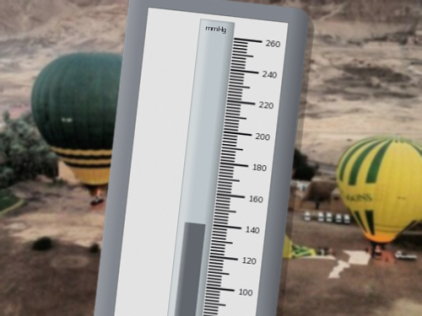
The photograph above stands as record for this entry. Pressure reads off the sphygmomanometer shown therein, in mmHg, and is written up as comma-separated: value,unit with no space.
140,mmHg
